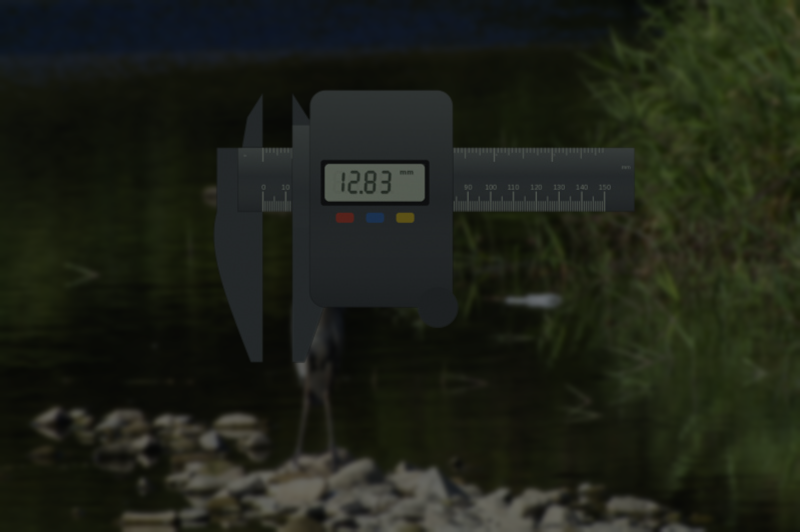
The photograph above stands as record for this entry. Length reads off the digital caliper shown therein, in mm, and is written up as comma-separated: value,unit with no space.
12.83,mm
